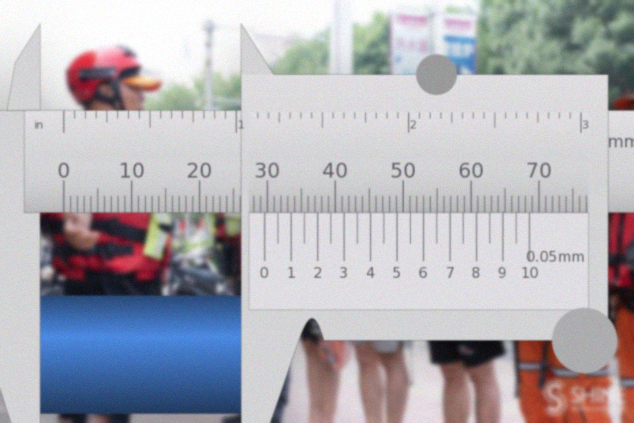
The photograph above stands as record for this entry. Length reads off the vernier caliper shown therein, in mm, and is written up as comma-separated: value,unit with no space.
29.6,mm
